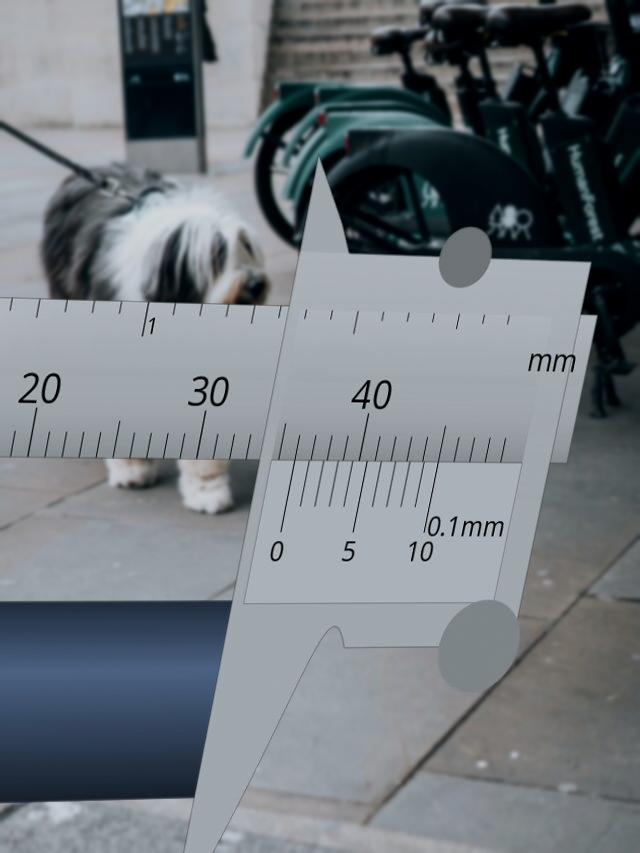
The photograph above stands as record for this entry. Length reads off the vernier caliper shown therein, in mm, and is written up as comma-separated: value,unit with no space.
36.0,mm
